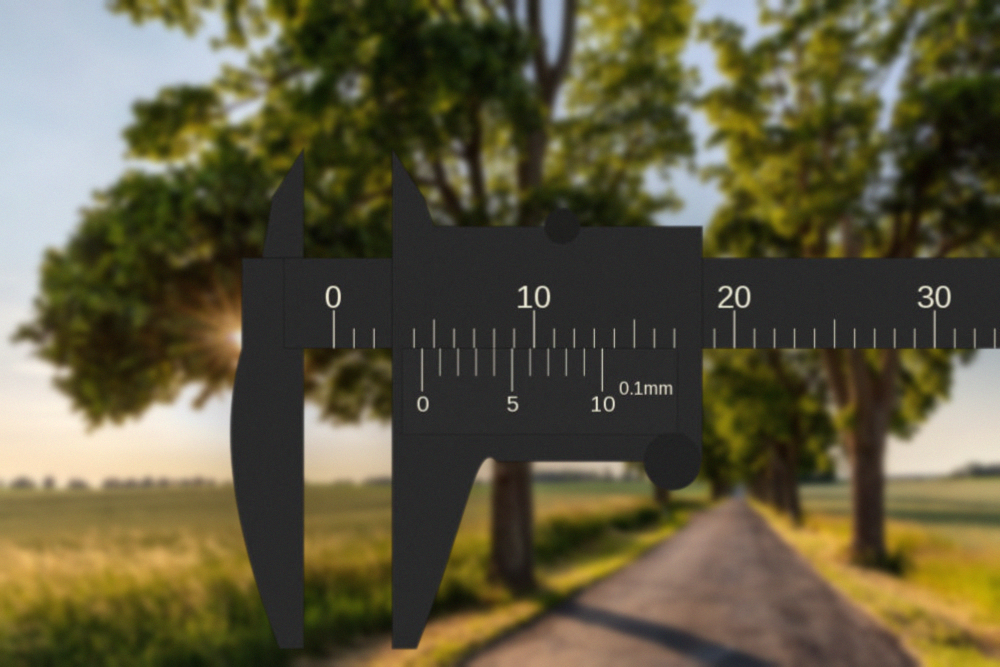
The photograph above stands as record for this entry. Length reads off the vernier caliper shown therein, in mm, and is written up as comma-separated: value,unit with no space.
4.4,mm
